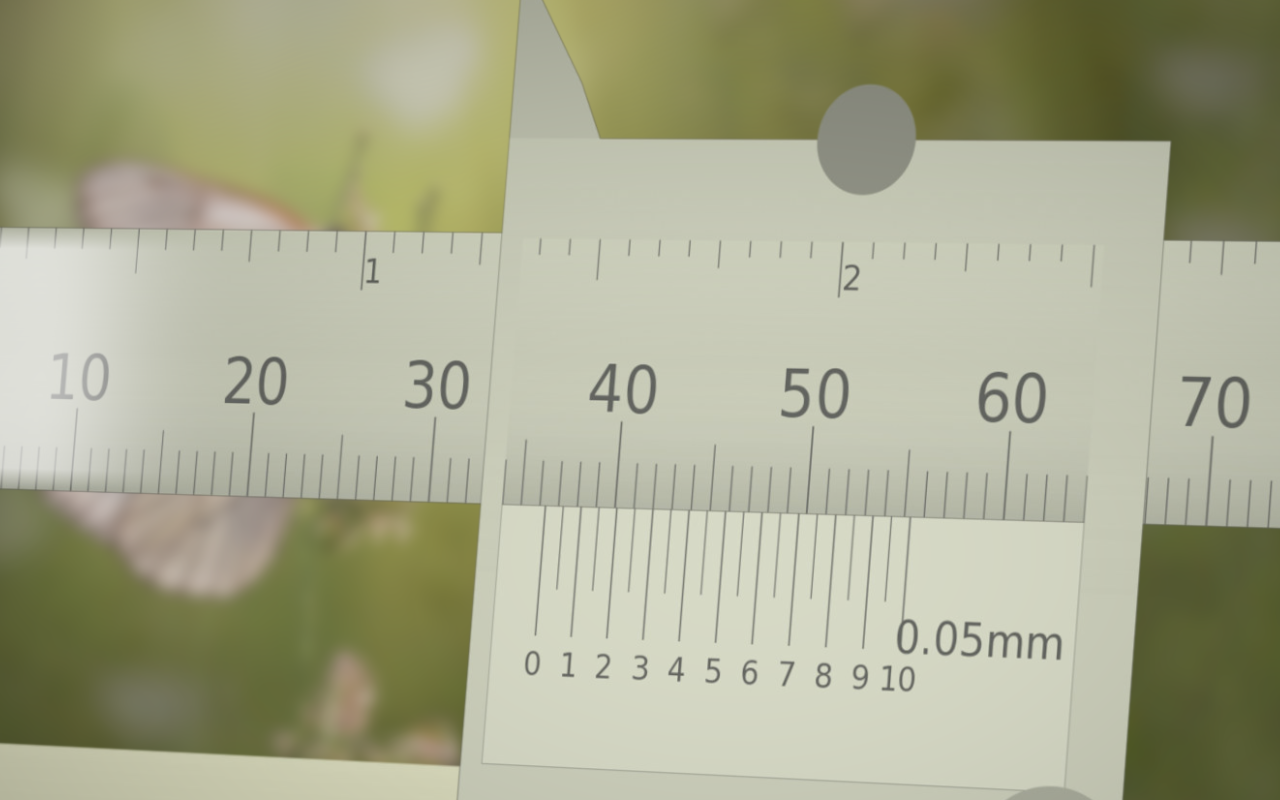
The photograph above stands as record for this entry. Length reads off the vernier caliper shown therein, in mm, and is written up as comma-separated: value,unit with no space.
36.3,mm
